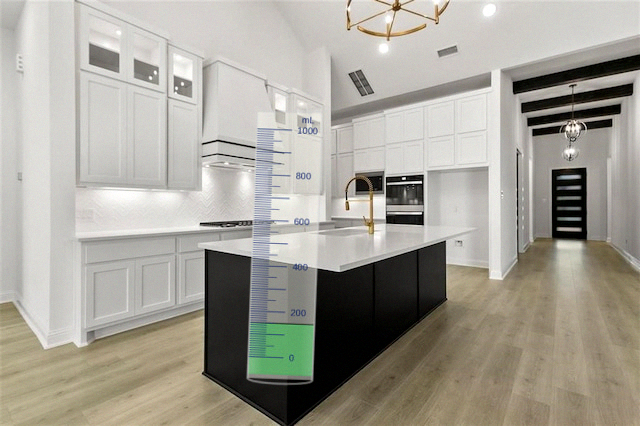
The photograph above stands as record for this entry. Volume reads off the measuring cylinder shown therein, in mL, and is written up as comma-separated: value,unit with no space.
150,mL
